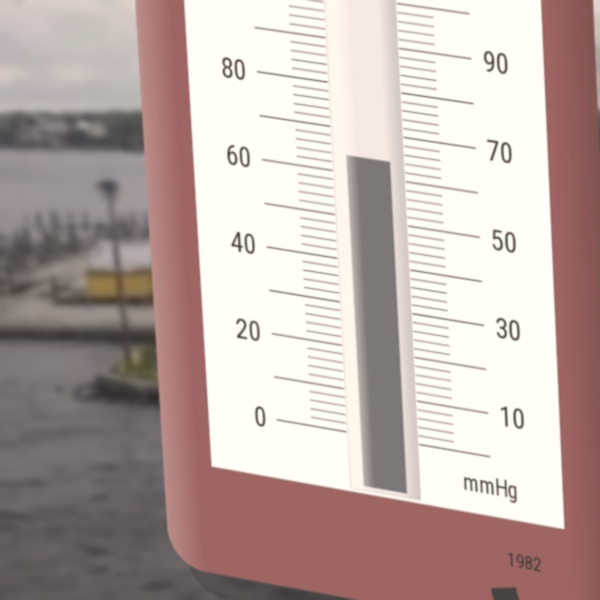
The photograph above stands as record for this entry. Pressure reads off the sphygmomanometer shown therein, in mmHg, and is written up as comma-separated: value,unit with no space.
64,mmHg
